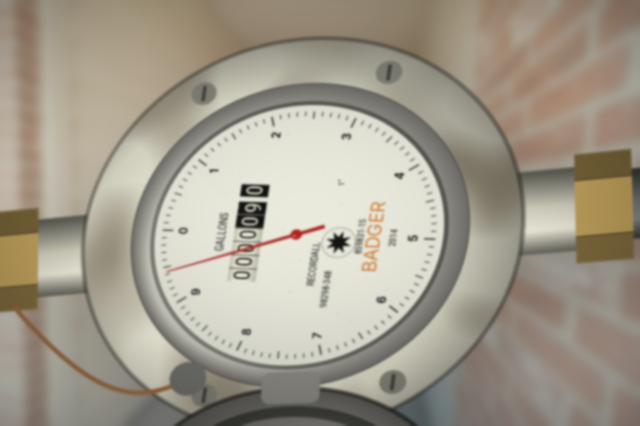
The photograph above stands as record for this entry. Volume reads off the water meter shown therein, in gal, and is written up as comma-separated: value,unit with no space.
89.4,gal
